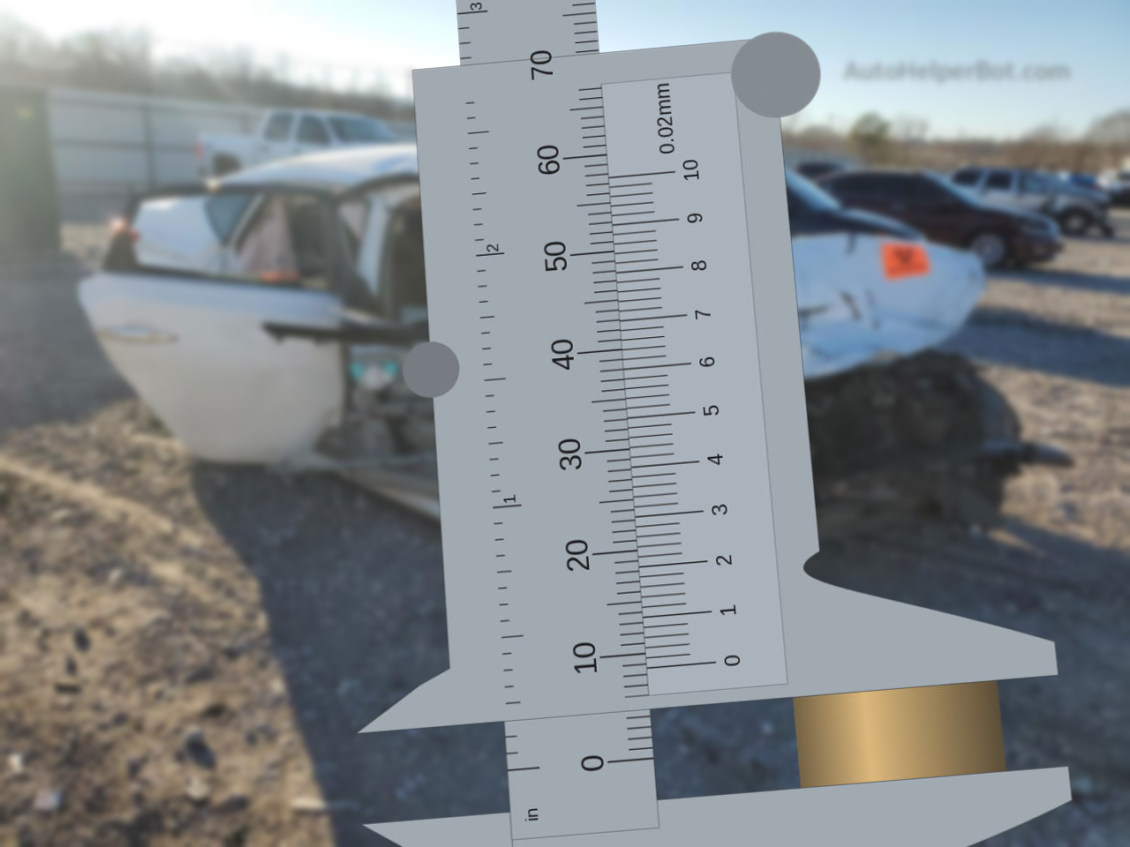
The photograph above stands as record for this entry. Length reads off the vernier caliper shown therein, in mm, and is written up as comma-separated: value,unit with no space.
8.6,mm
